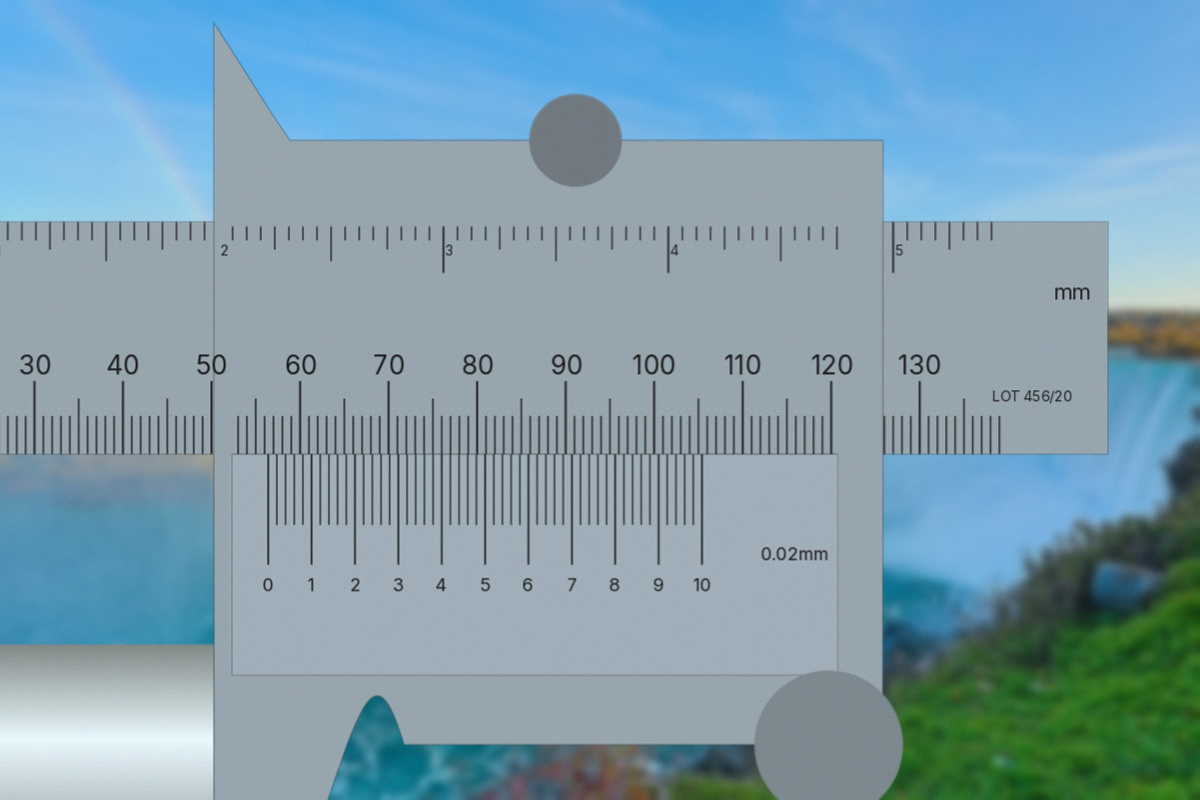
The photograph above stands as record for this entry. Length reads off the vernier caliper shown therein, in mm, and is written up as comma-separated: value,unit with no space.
56.4,mm
